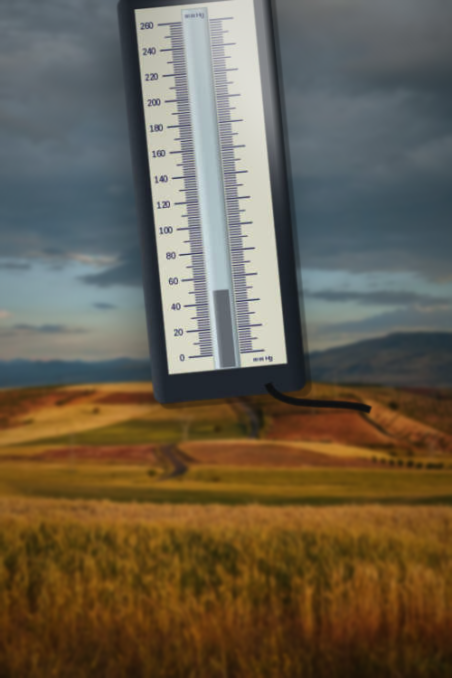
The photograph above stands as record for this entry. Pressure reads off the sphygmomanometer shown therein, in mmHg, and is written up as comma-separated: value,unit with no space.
50,mmHg
